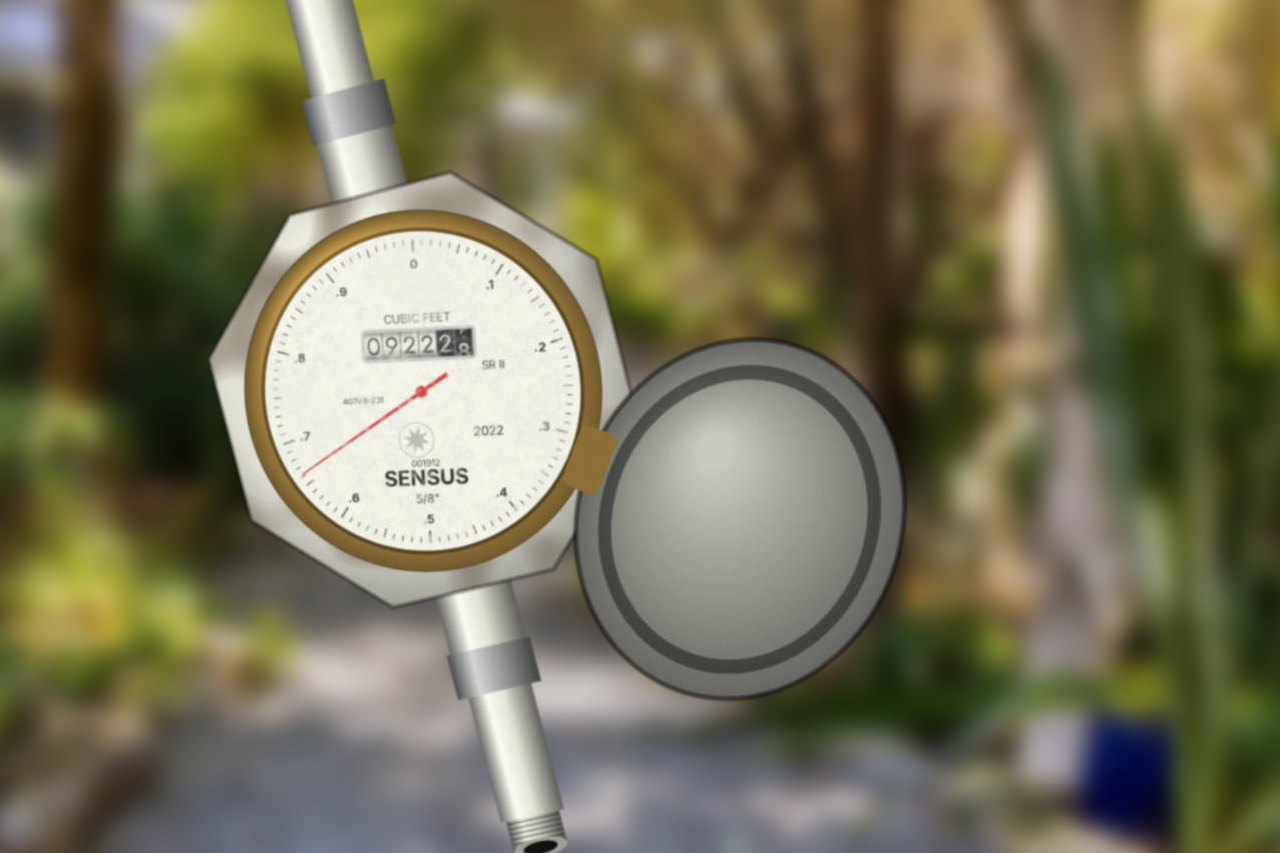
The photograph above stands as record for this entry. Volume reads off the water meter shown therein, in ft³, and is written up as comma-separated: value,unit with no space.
92227.66,ft³
